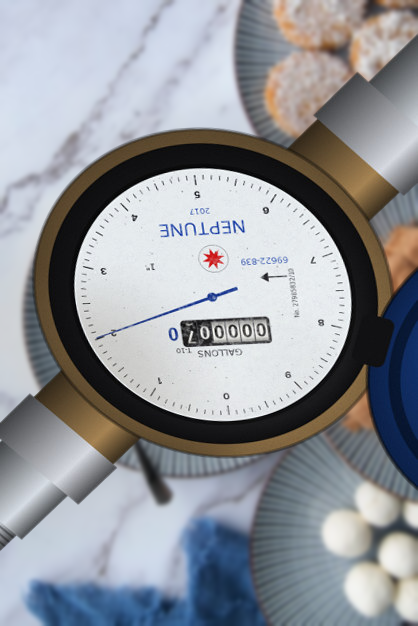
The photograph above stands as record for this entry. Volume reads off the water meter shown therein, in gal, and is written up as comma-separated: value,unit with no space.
72.0,gal
